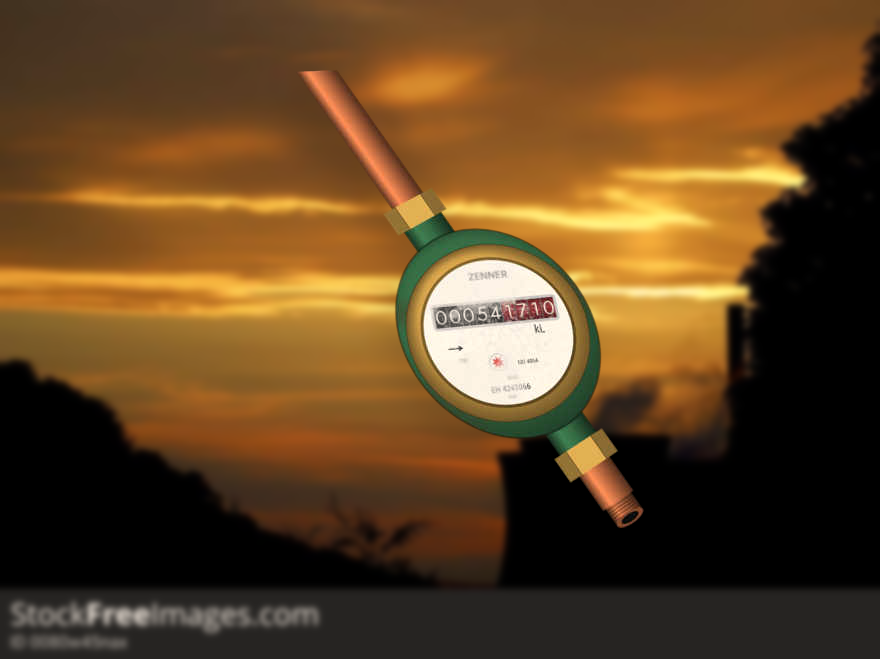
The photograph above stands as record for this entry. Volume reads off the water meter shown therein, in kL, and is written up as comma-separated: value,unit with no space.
54.1710,kL
